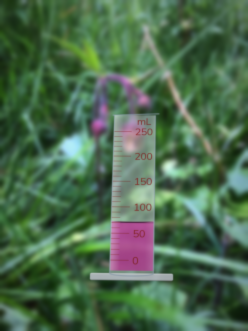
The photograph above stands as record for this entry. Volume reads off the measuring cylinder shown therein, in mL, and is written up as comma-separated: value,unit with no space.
70,mL
